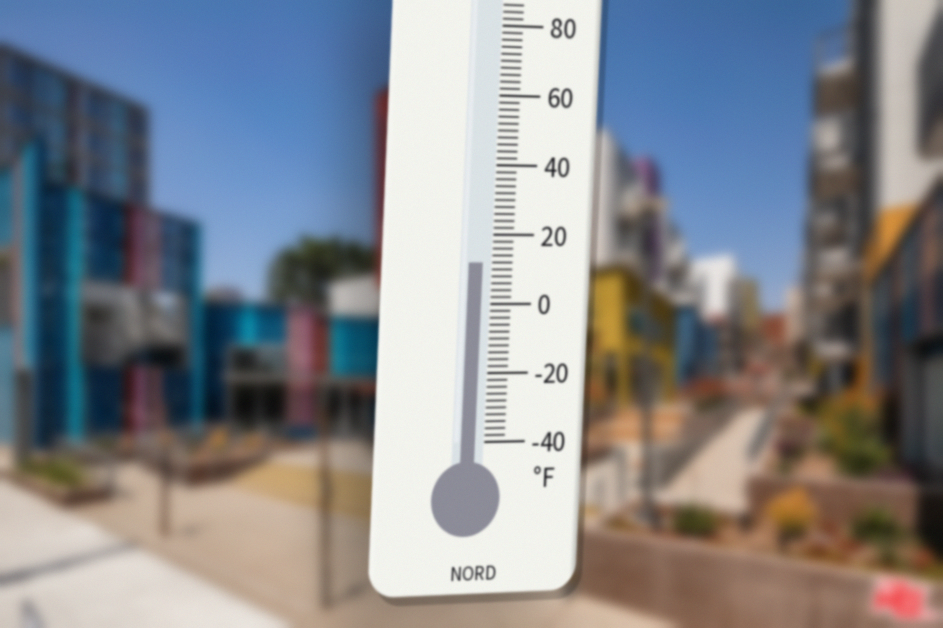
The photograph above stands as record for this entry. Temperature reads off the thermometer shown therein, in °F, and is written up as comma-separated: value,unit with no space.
12,°F
